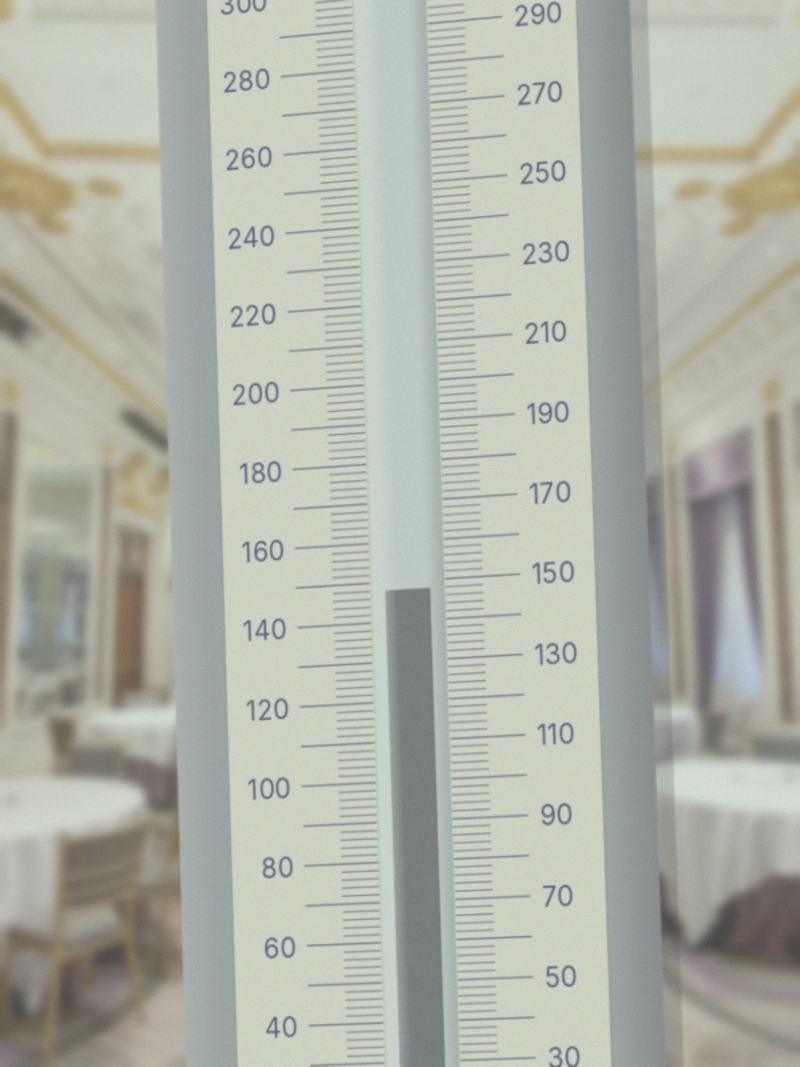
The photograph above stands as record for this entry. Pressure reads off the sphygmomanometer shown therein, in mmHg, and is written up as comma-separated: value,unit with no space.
148,mmHg
